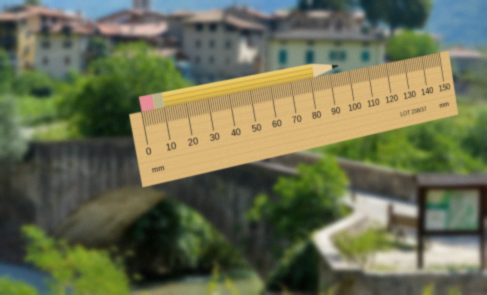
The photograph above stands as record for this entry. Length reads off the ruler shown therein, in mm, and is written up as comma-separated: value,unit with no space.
95,mm
